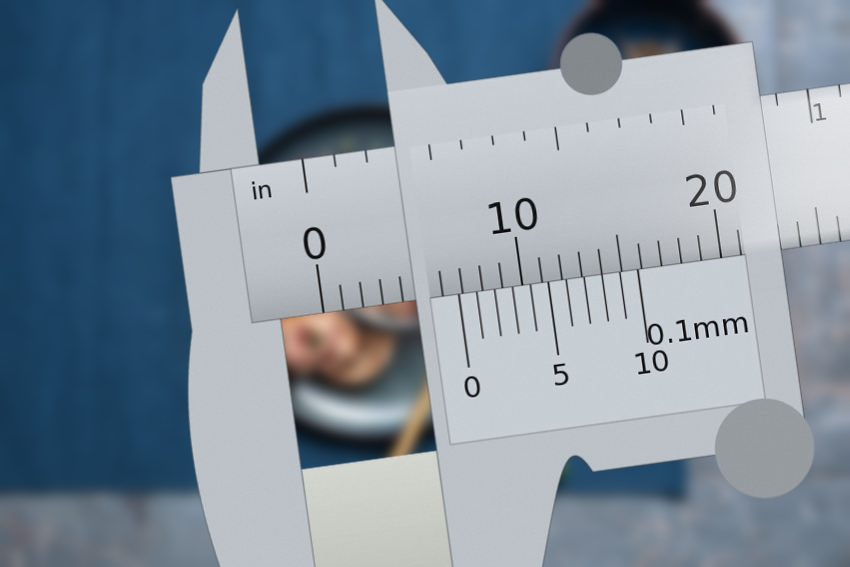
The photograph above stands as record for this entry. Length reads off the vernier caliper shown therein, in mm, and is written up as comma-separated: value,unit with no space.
6.8,mm
